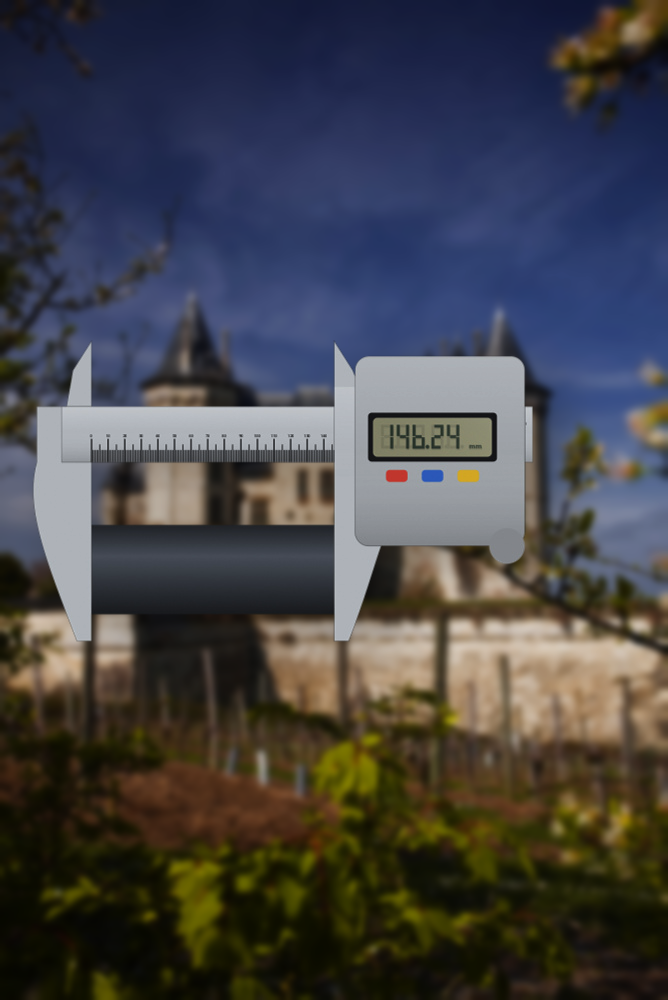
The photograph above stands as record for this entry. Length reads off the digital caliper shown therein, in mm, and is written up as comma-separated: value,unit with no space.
146.24,mm
